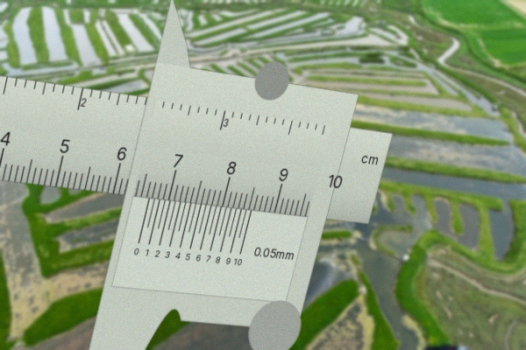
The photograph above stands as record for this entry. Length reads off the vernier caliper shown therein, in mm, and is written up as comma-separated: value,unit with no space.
66.5,mm
